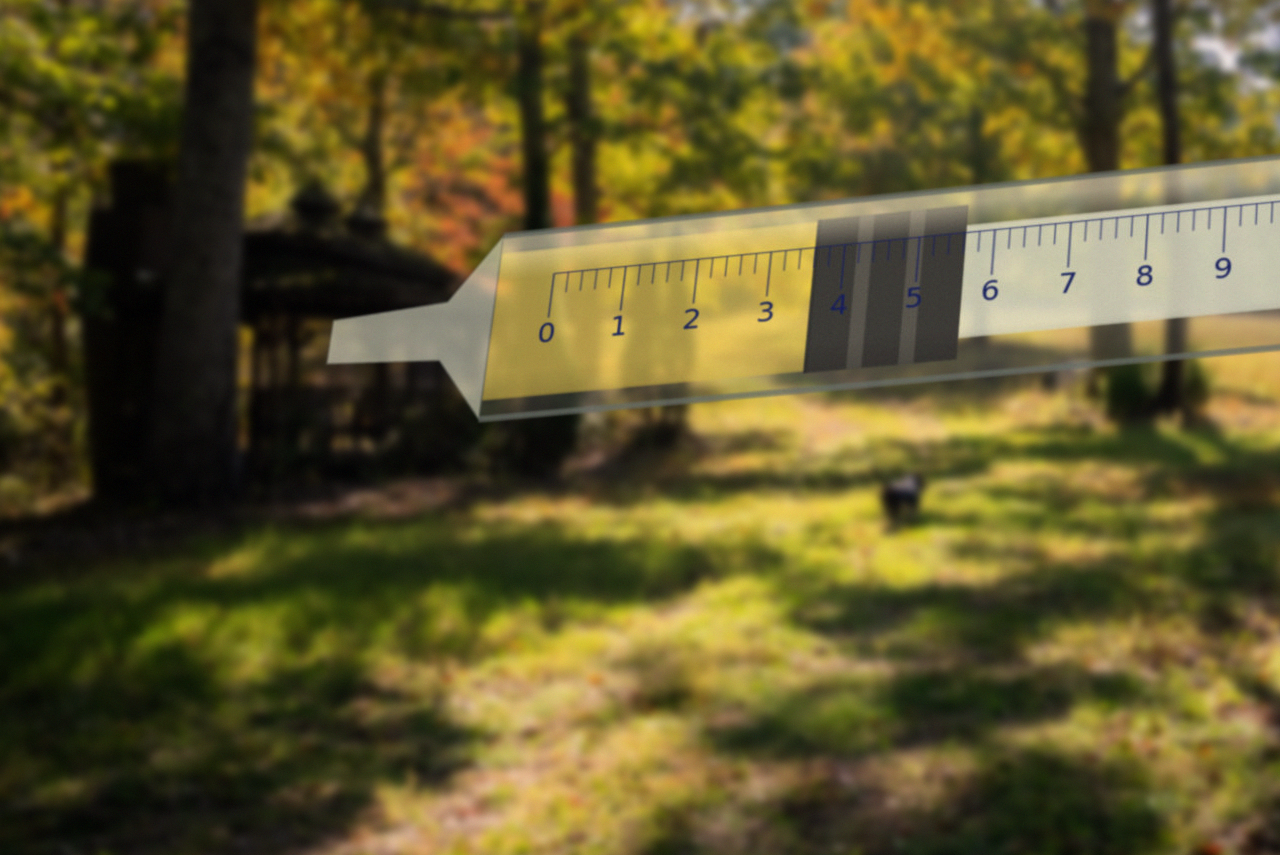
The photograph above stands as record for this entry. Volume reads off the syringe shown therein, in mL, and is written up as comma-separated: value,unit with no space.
3.6,mL
